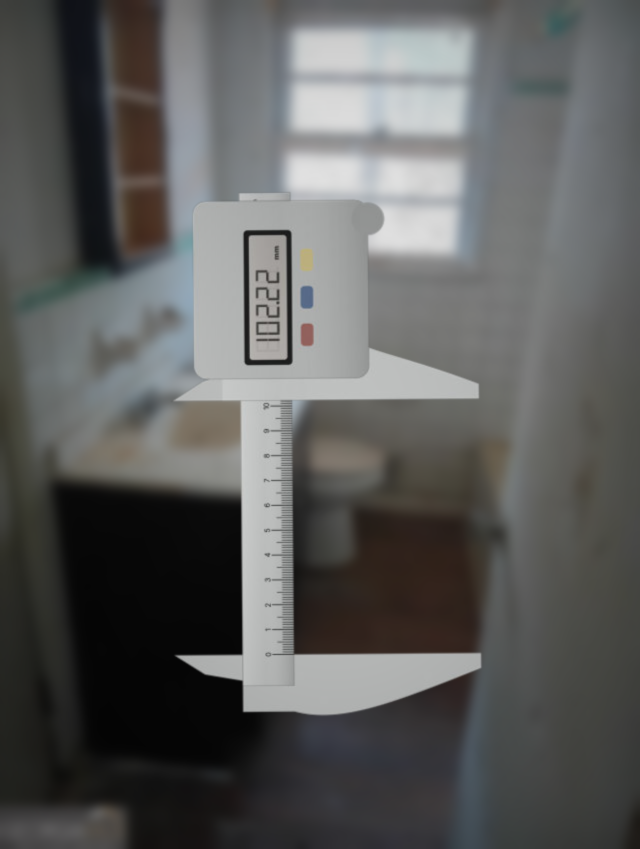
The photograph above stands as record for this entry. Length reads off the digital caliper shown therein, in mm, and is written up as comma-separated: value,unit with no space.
102.22,mm
